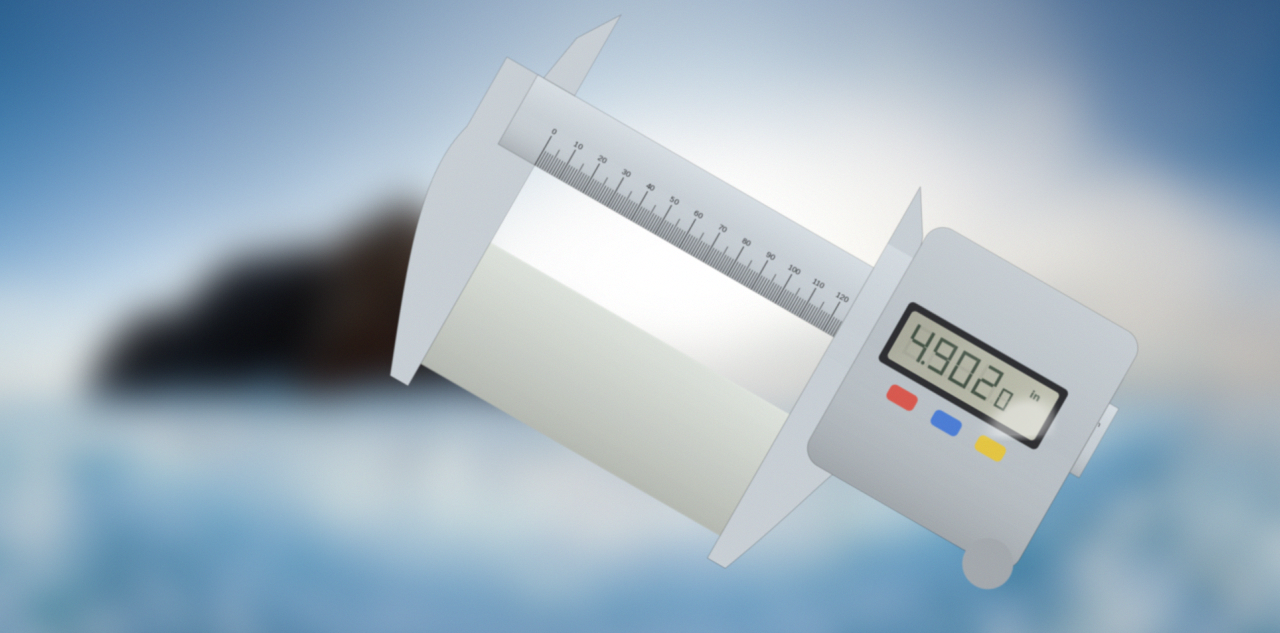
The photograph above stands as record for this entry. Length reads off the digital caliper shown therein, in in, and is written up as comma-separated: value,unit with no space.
4.9020,in
